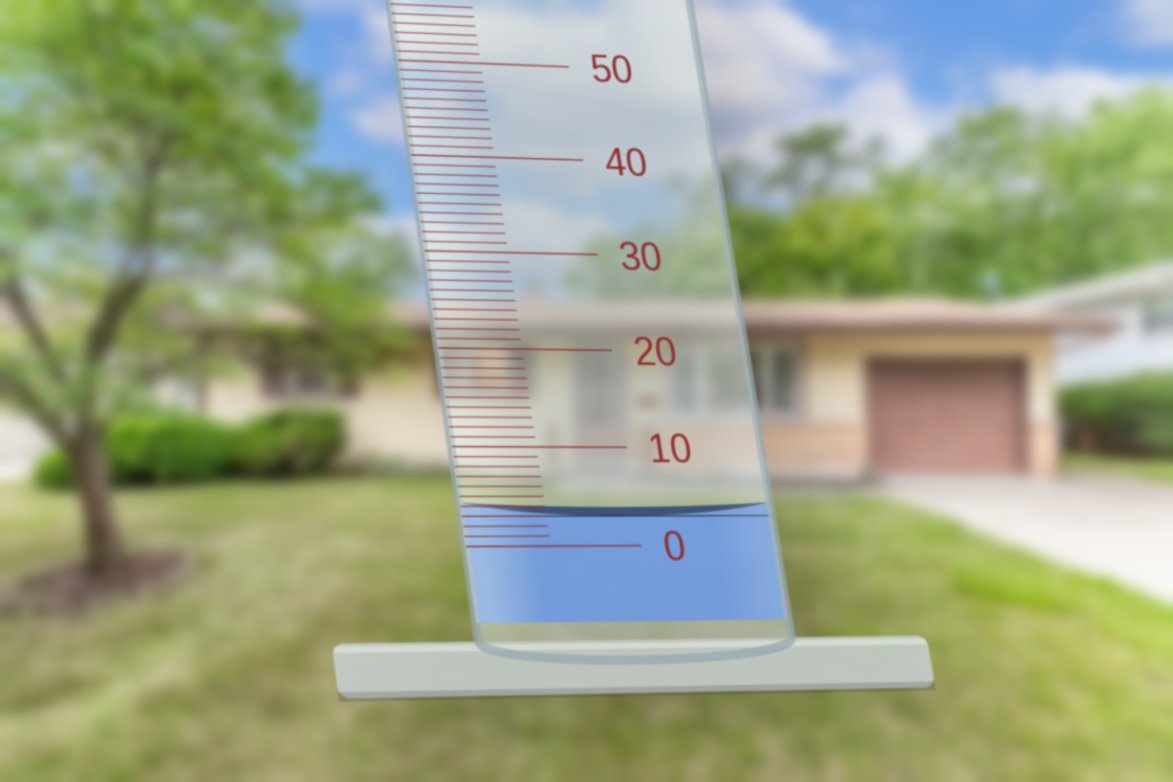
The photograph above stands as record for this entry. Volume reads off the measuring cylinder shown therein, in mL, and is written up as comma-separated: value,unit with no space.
3,mL
